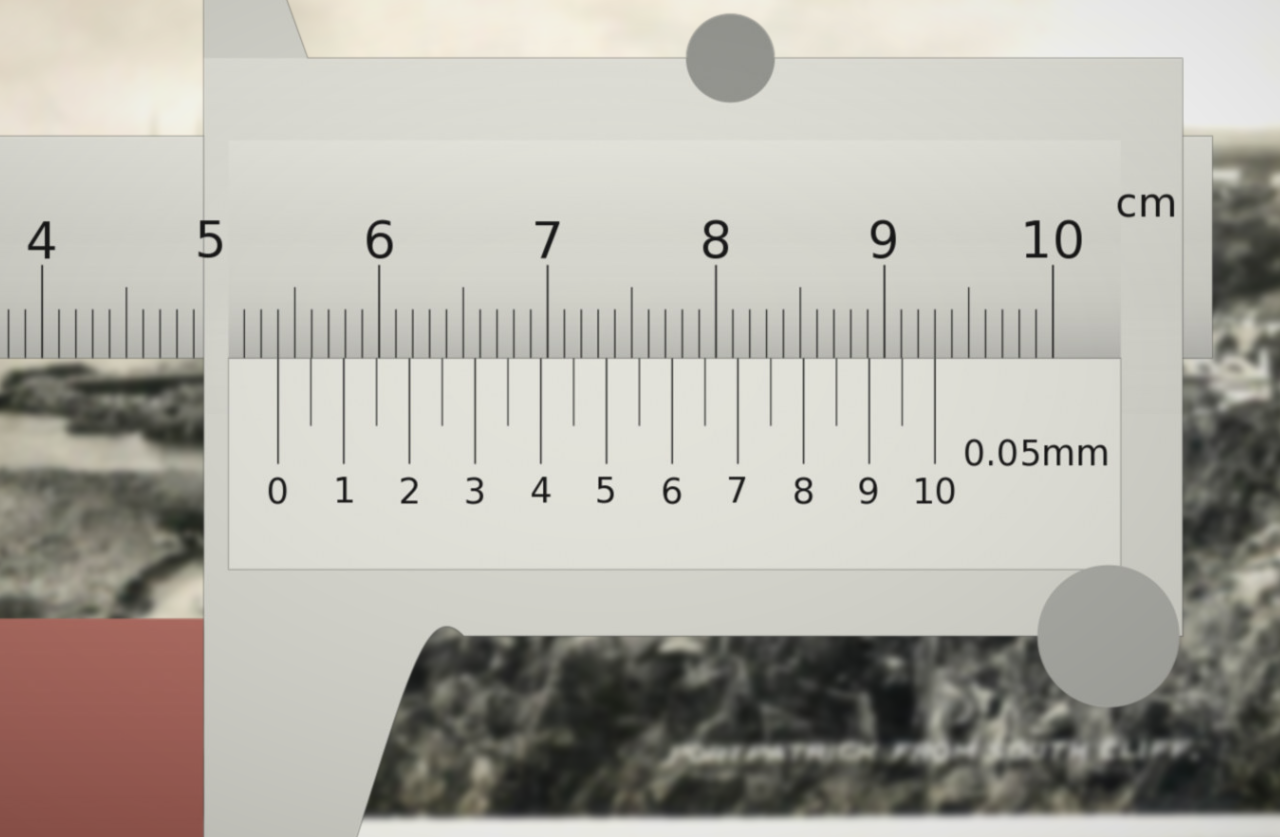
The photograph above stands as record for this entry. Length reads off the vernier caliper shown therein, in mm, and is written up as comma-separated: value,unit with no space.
54.0,mm
